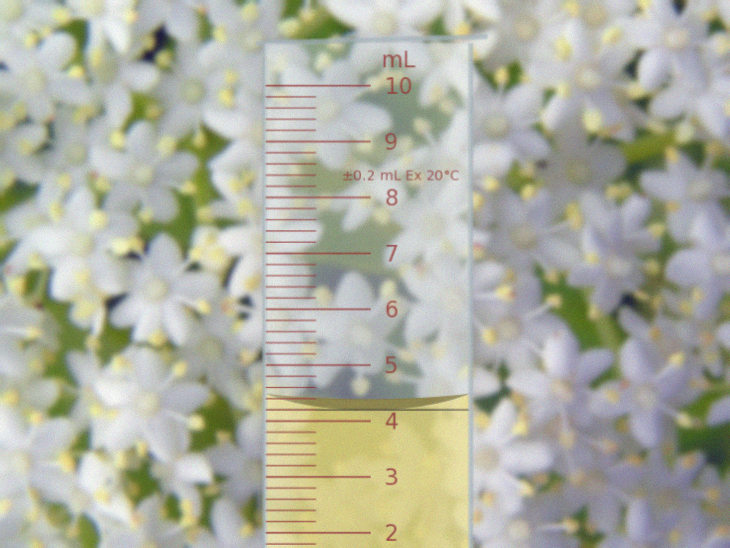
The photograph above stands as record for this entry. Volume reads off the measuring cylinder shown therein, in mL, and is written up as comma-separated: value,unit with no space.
4.2,mL
